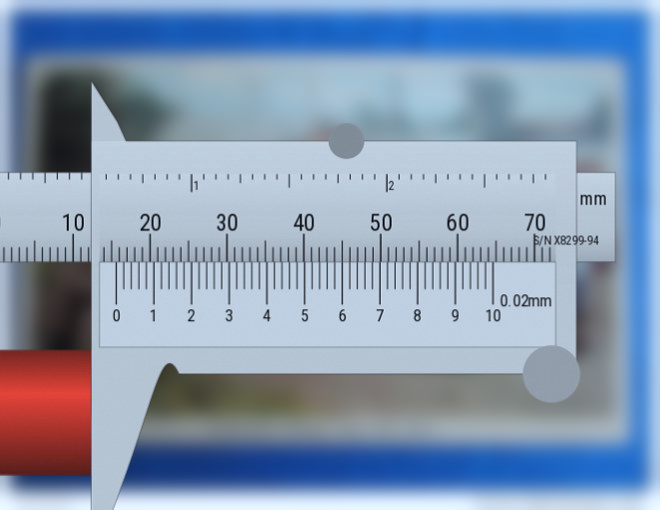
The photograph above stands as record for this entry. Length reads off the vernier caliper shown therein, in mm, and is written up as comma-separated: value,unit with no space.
15.6,mm
